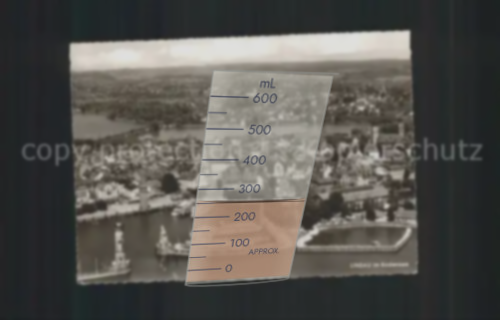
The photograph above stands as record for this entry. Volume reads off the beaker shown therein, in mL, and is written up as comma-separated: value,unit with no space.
250,mL
